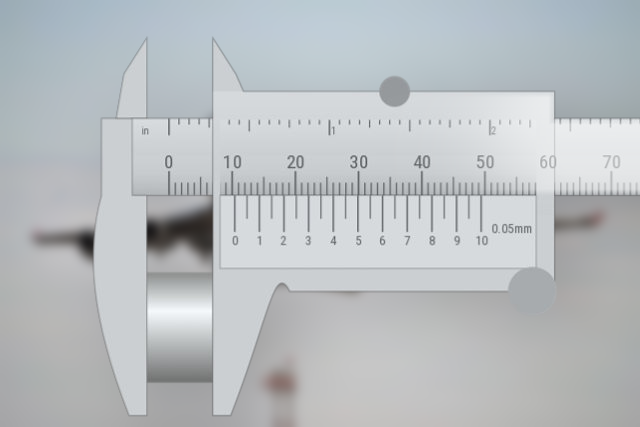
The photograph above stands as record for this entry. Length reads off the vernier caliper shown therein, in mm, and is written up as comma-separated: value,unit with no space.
10.4,mm
